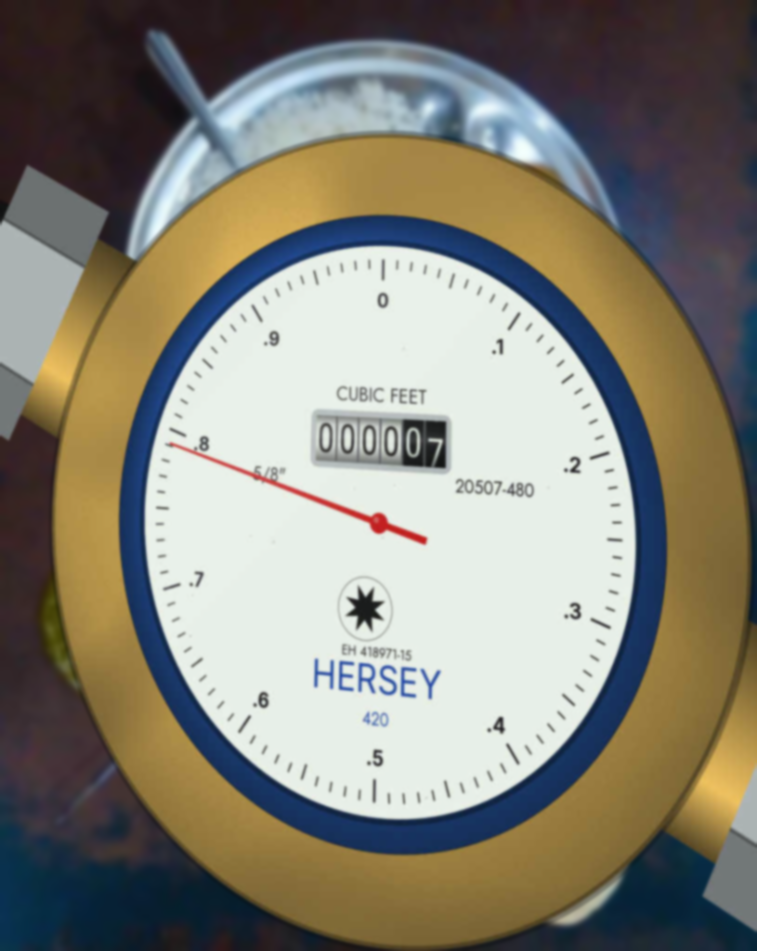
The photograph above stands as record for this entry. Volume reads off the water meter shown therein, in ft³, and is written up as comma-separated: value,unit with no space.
6.79,ft³
